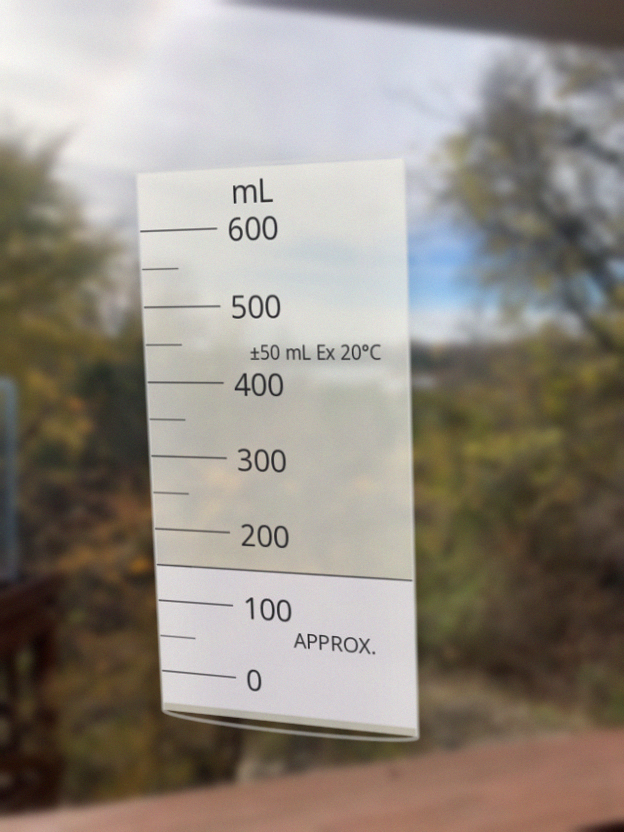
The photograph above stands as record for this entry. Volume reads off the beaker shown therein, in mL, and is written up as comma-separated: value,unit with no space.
150,mL
